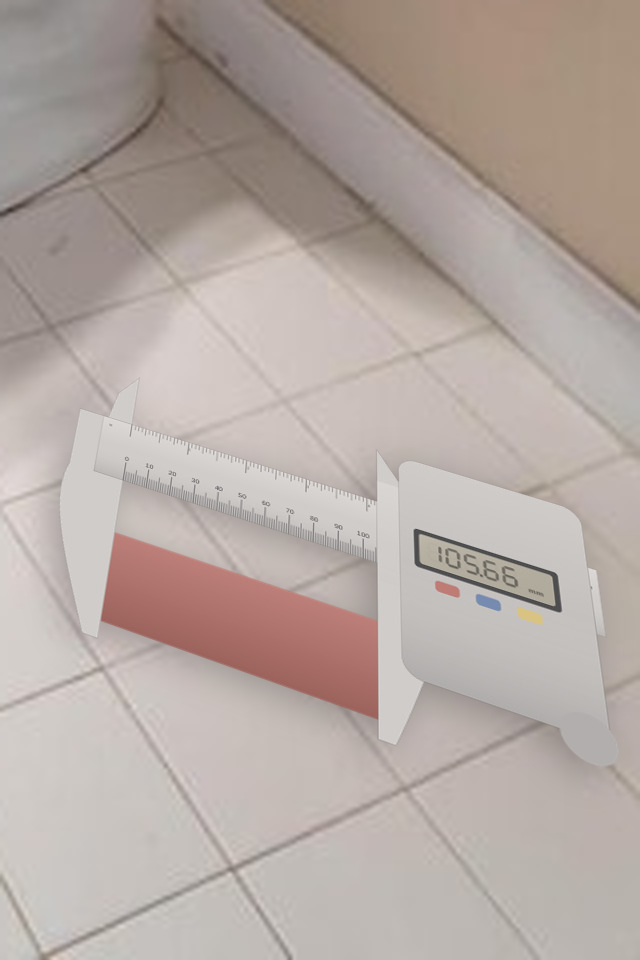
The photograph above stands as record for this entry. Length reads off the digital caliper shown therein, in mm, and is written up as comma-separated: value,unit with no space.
105.66,mm
